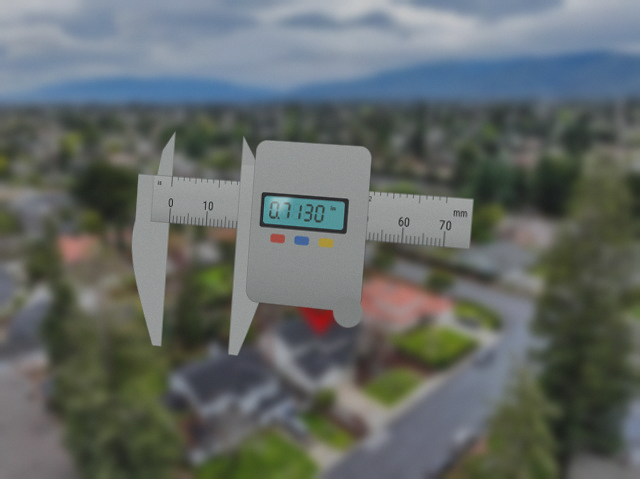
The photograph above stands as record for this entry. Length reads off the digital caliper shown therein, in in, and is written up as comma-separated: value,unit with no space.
0.7130,in
